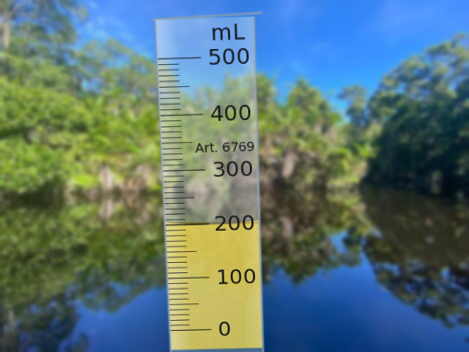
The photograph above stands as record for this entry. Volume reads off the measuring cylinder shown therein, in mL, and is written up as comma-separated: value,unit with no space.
200,mL
